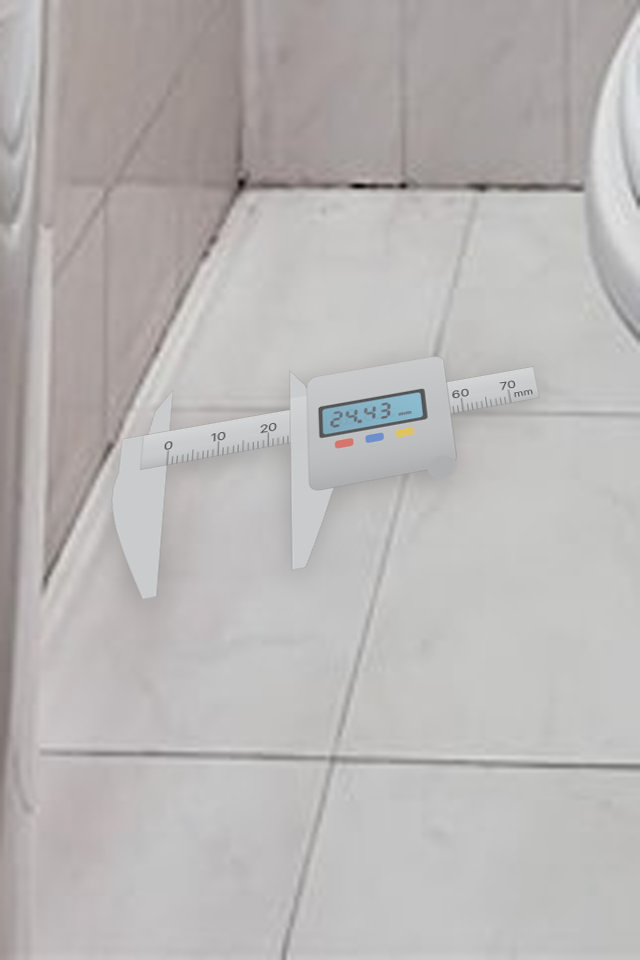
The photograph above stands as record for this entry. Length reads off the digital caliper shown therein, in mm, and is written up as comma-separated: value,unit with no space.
24.43,mm
